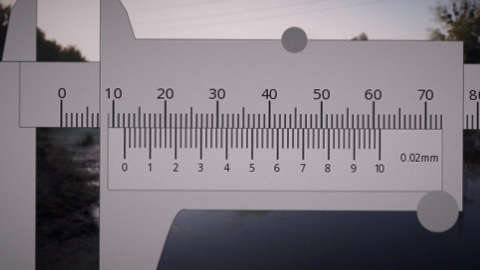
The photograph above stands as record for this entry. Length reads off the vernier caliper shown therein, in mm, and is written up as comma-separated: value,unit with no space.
12.2,mm
